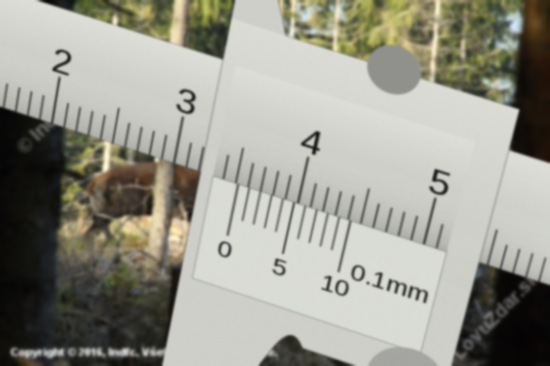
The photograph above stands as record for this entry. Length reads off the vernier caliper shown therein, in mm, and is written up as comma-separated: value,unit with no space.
35.2,mm
